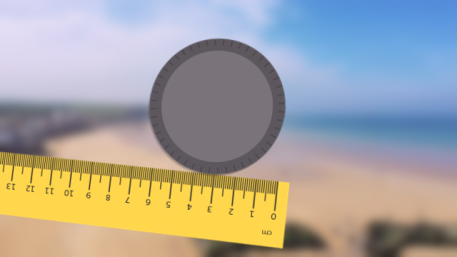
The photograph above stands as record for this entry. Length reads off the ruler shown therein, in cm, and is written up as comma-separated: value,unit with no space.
6.5,cm
